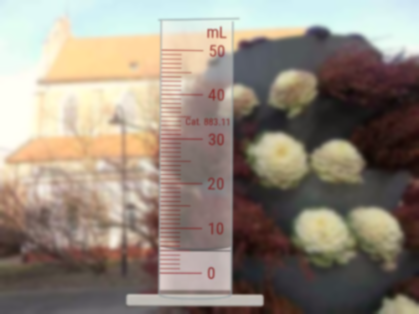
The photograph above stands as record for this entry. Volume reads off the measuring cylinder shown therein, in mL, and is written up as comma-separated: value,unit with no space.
5,mL
